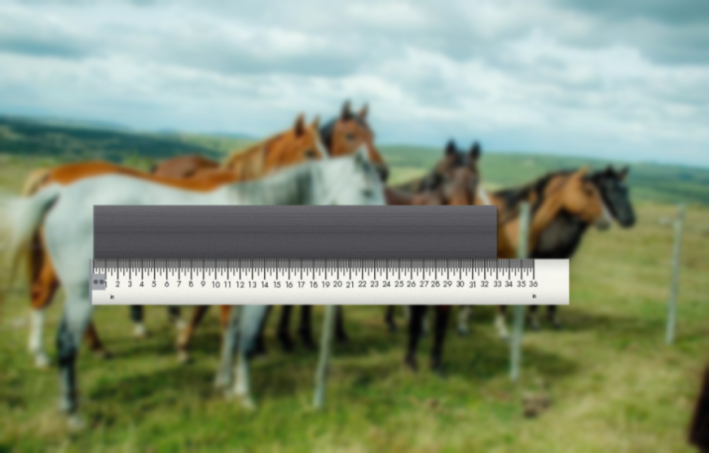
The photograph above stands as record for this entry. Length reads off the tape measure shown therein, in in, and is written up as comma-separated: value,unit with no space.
33,in
